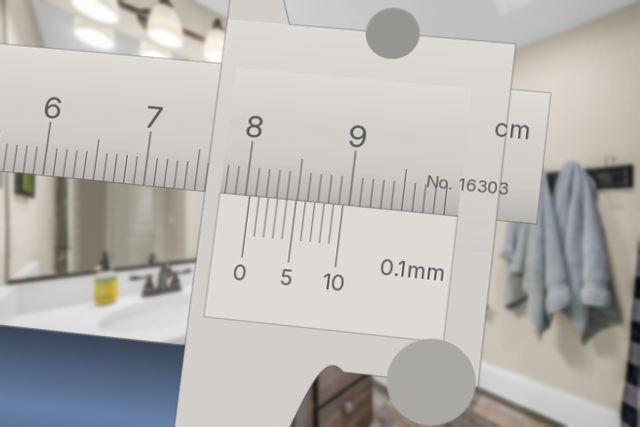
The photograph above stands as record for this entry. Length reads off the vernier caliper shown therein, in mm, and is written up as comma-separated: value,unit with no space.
80.4,mm
